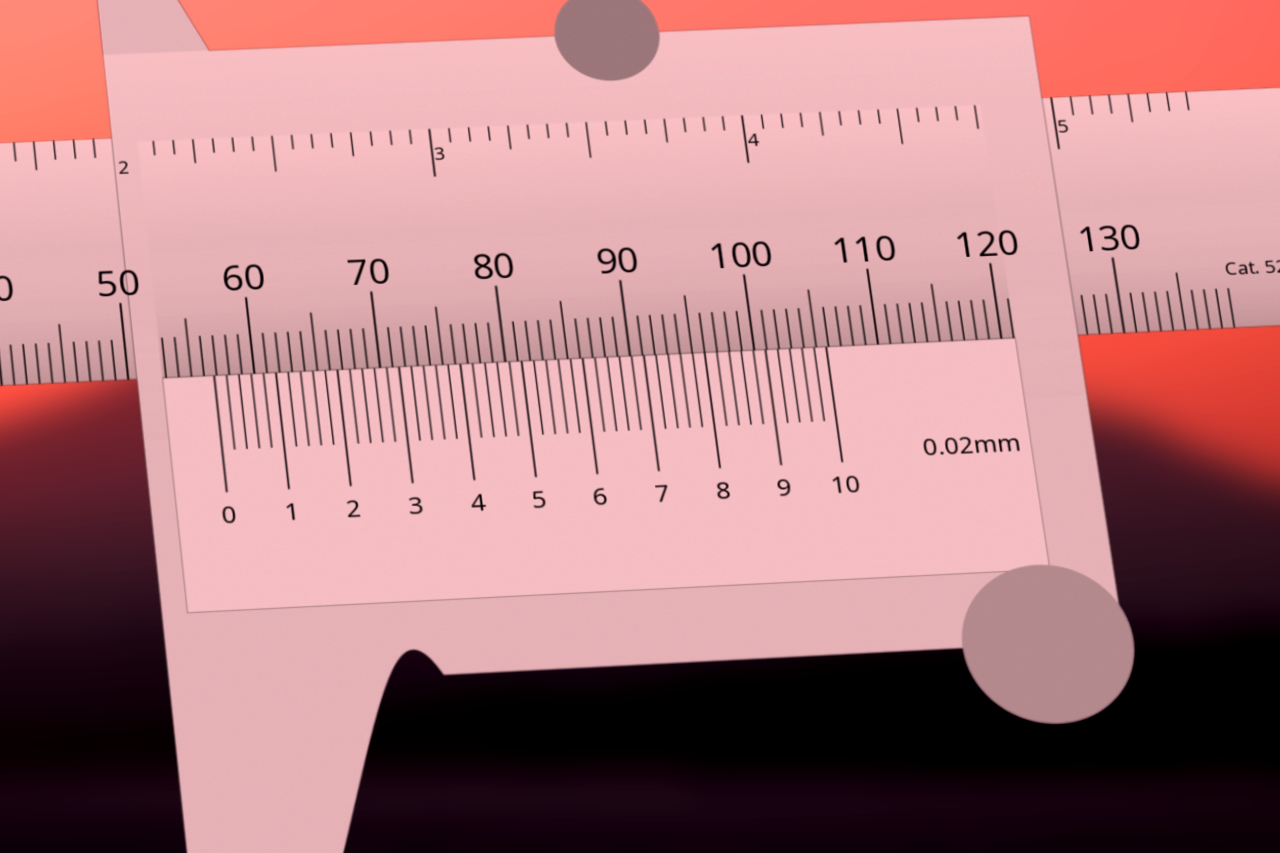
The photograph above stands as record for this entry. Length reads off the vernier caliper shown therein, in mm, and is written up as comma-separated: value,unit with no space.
56.8,mm
